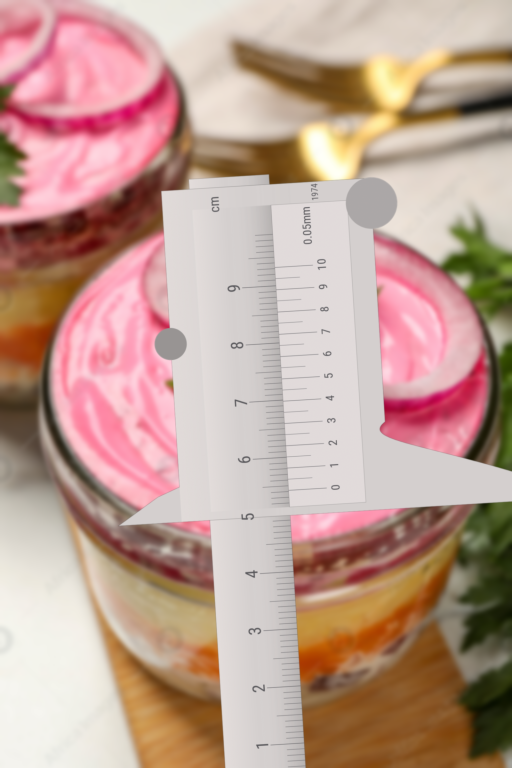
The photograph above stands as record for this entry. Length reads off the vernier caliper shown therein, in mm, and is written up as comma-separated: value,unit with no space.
54.2,mm
